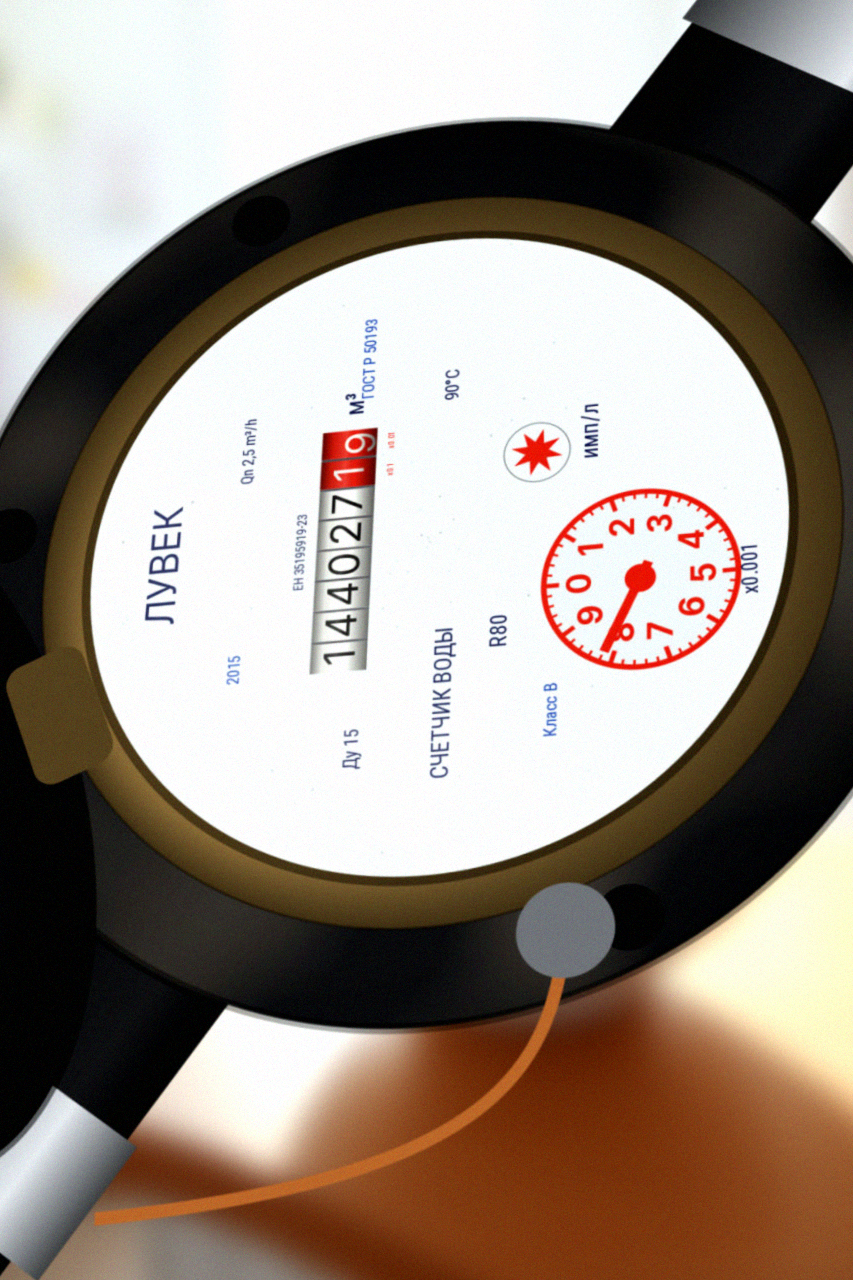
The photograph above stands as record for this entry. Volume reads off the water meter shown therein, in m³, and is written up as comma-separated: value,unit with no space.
144027.188,m³
